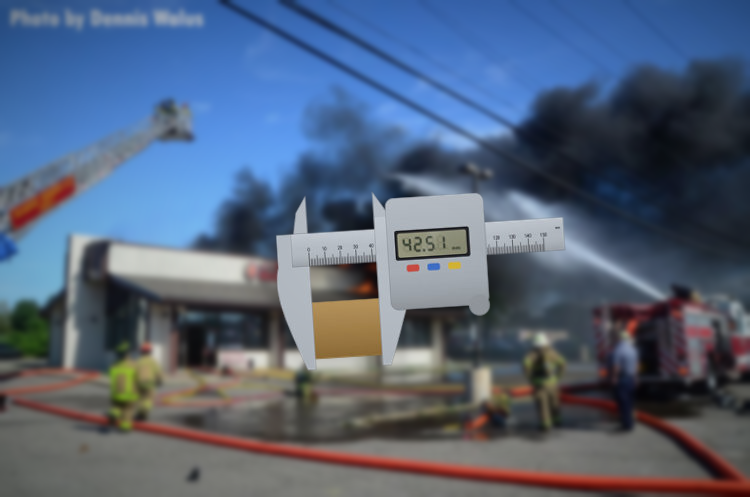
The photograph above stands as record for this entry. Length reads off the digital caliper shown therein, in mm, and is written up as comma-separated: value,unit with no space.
42.51,mm
